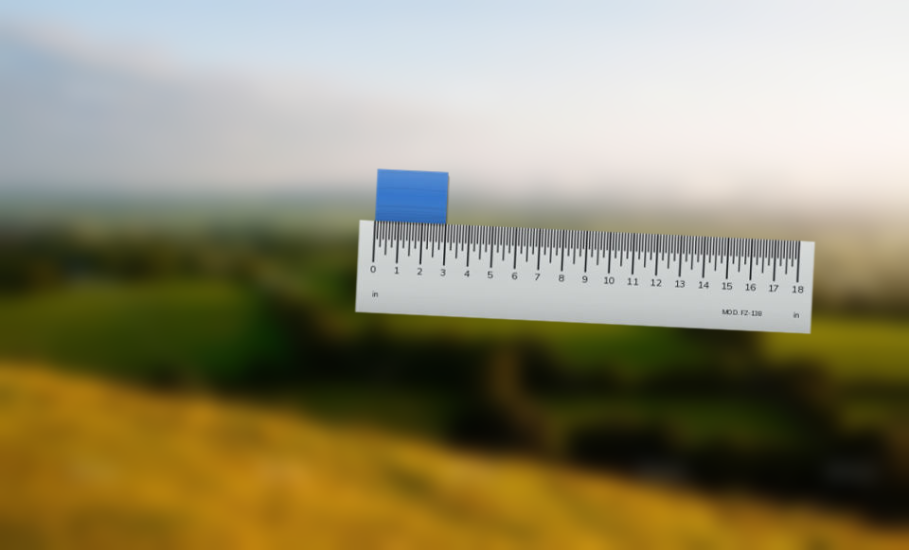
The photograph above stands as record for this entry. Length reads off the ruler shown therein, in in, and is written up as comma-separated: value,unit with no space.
3,in
